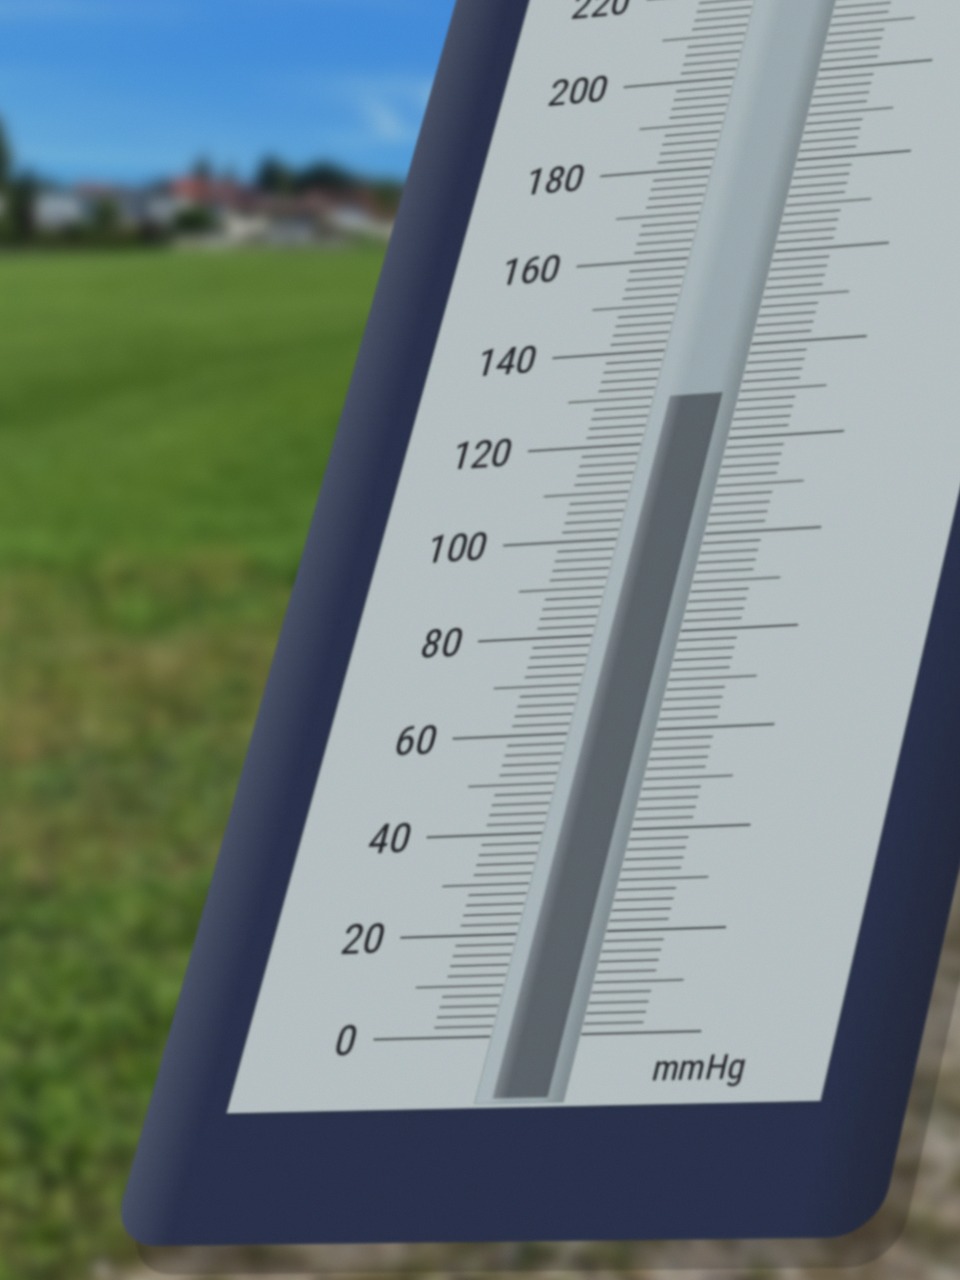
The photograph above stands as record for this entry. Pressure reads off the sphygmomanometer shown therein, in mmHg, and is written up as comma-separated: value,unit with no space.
130,mmHg
